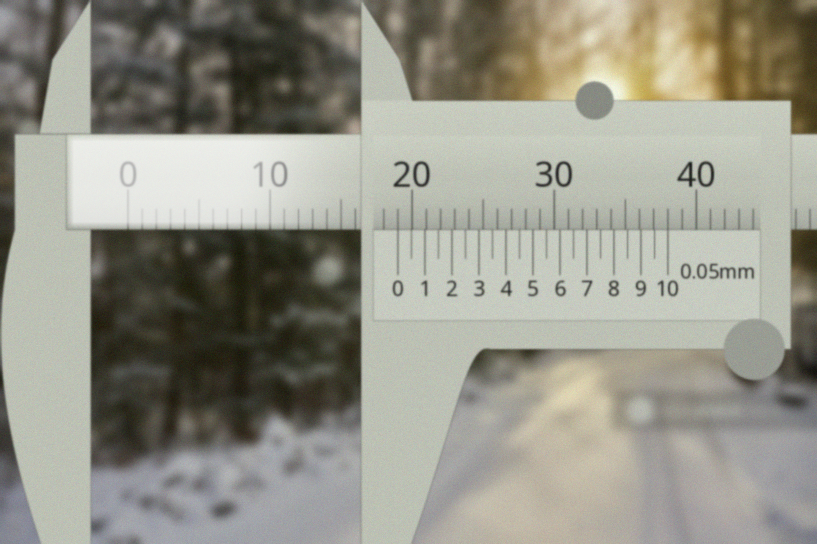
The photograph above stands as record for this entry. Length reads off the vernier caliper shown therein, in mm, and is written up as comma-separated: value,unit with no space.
19.0,mm
